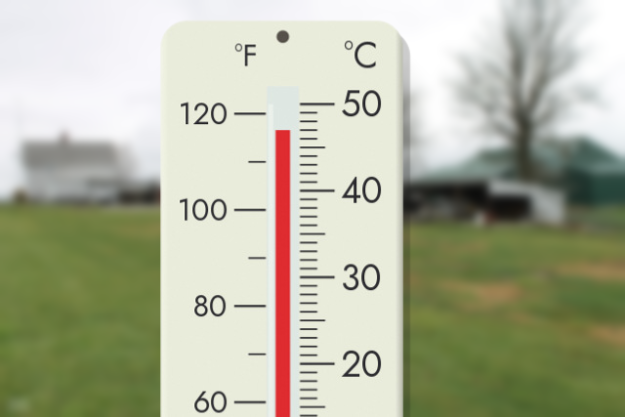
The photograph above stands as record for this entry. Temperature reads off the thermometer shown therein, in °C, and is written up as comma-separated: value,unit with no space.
47,°C
